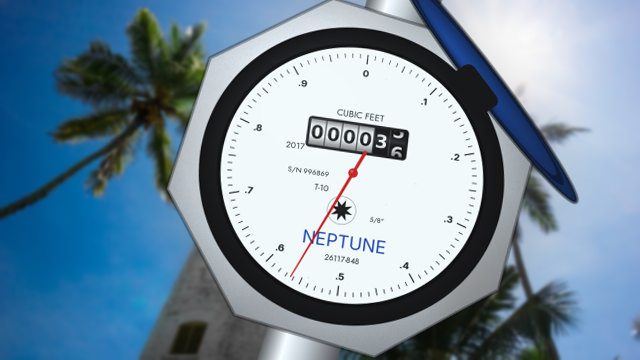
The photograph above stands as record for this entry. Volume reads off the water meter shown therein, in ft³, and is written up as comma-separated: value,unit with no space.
35.56,ft³
